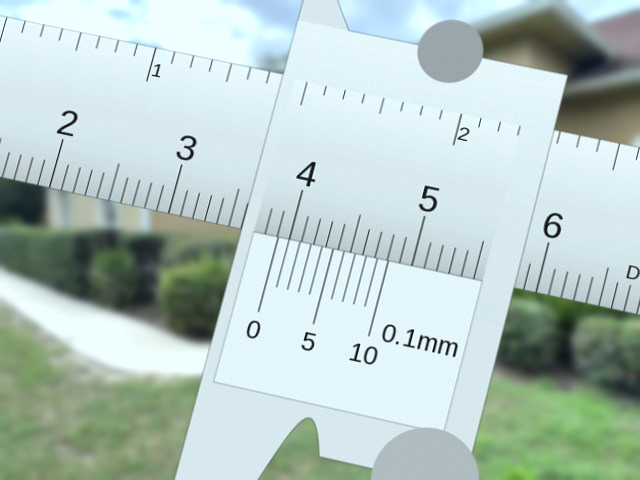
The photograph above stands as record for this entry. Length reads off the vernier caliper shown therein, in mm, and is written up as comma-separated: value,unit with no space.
39.1,mm
